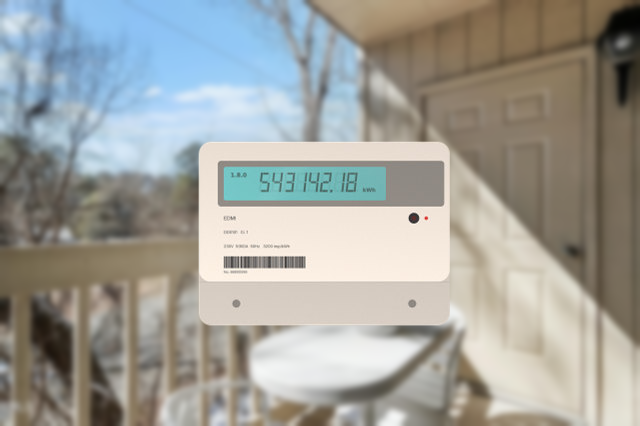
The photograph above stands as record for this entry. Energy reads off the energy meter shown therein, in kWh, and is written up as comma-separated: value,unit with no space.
543142.18,kWh
